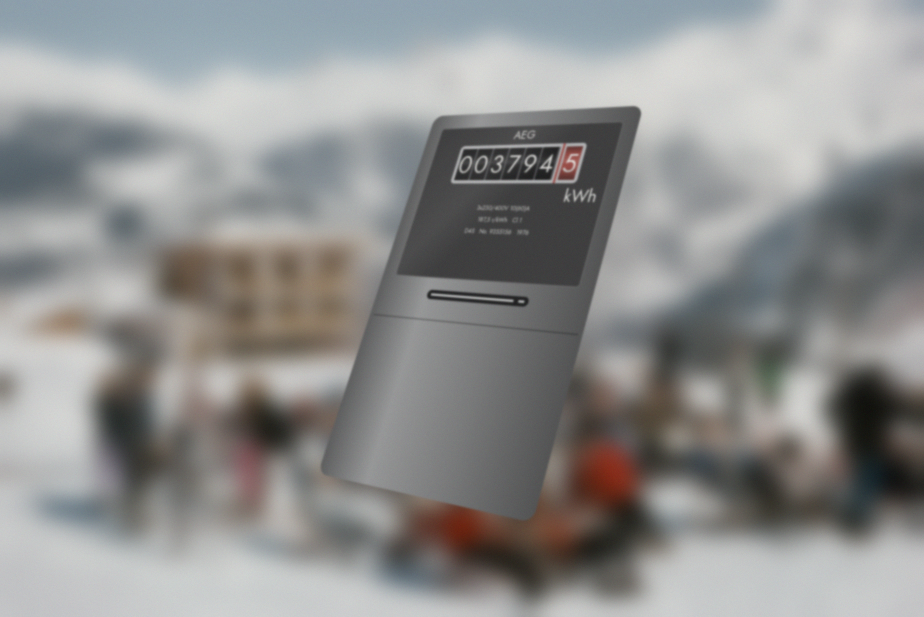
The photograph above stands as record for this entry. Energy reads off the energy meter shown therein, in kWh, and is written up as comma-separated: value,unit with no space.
3794.5,kWh
